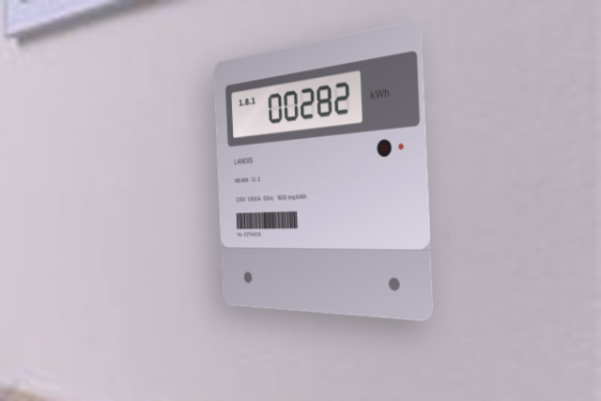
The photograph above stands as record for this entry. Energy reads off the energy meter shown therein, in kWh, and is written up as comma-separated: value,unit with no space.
282,kWh
